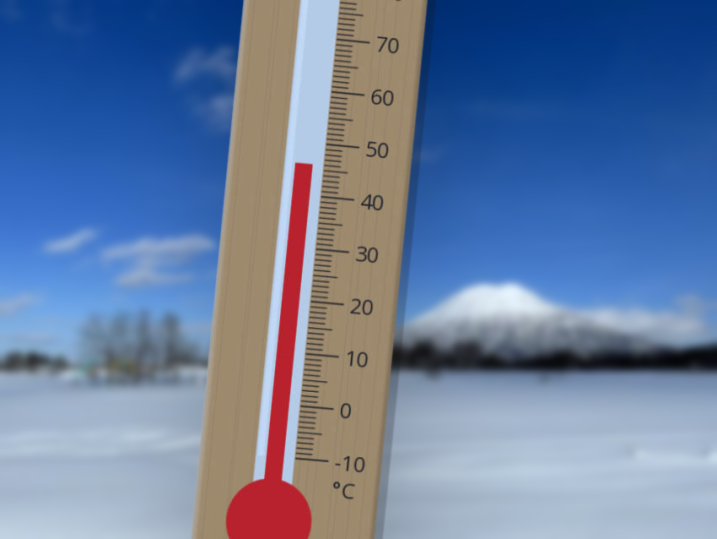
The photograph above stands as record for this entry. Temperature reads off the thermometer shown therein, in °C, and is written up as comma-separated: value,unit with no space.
46,°C
